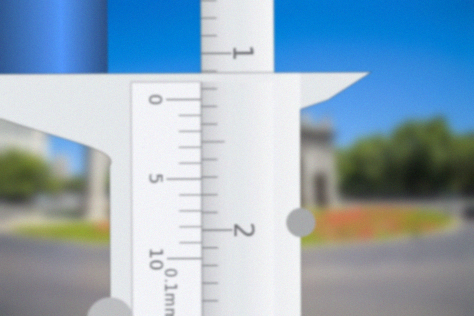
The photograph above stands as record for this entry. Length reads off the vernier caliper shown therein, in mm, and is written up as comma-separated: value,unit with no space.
12.6,mm
